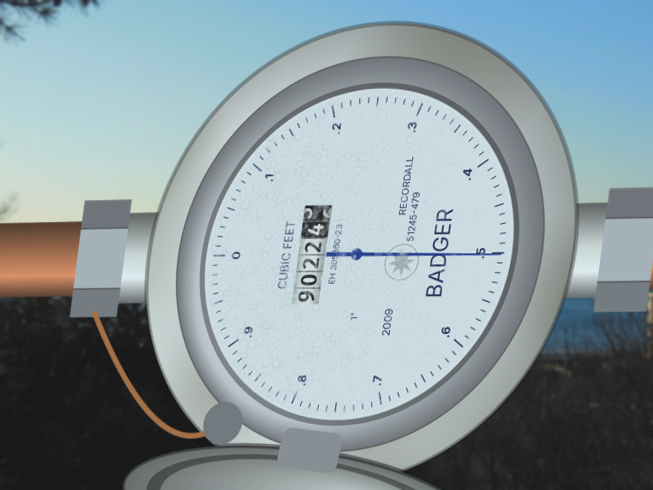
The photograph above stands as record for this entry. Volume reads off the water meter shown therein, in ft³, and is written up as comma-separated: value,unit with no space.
902245.50,ft³
